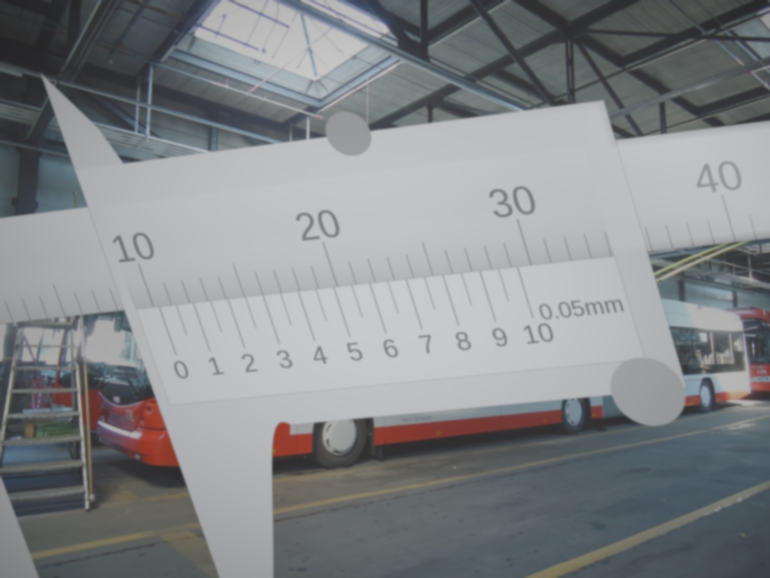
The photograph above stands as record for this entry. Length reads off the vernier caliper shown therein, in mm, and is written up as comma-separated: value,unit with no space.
10.3,mm
